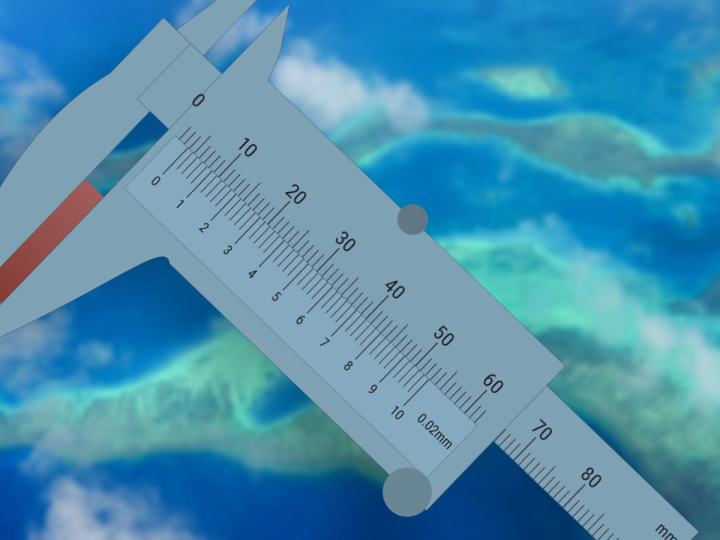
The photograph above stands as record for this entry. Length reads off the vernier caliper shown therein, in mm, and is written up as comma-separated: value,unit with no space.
3.8,mm
